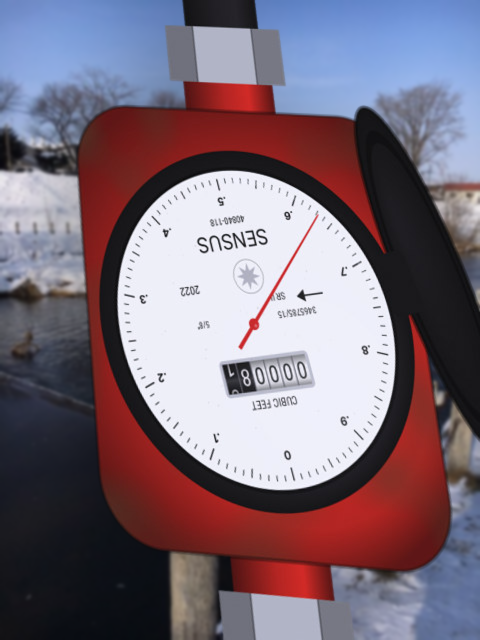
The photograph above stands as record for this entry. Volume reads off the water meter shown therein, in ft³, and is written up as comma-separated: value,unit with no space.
80.63,ft³
